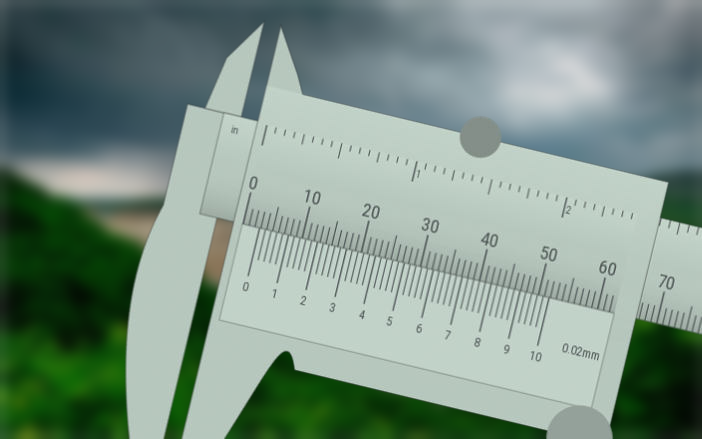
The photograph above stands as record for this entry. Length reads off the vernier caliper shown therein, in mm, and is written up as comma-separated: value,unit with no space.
2.8,mm
